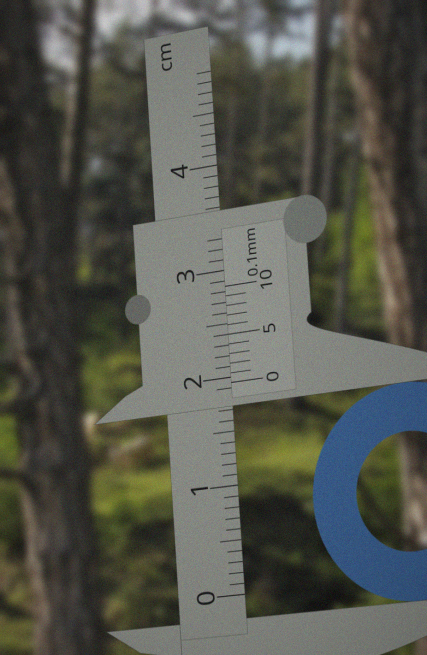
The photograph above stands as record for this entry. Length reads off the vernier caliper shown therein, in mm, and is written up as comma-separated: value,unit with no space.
19.5,mm
